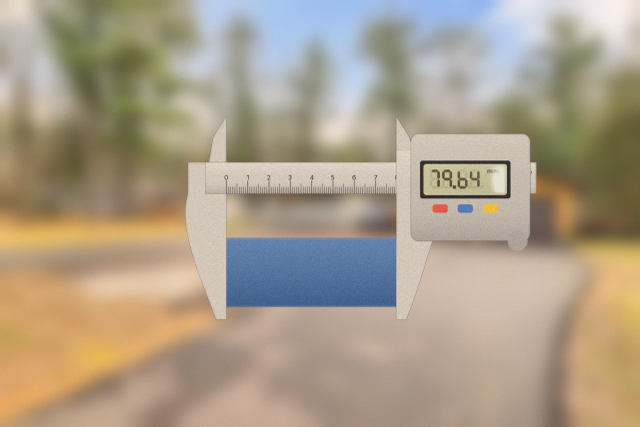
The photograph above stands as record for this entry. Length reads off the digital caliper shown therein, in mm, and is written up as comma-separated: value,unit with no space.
79.64,mm
